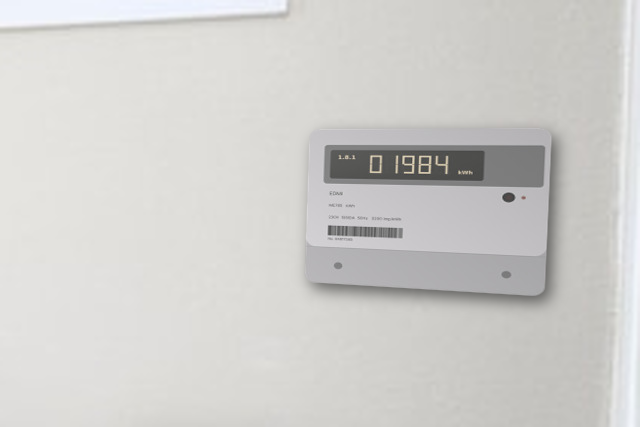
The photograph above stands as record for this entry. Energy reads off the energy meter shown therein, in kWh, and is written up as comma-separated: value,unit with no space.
1984,kWh
